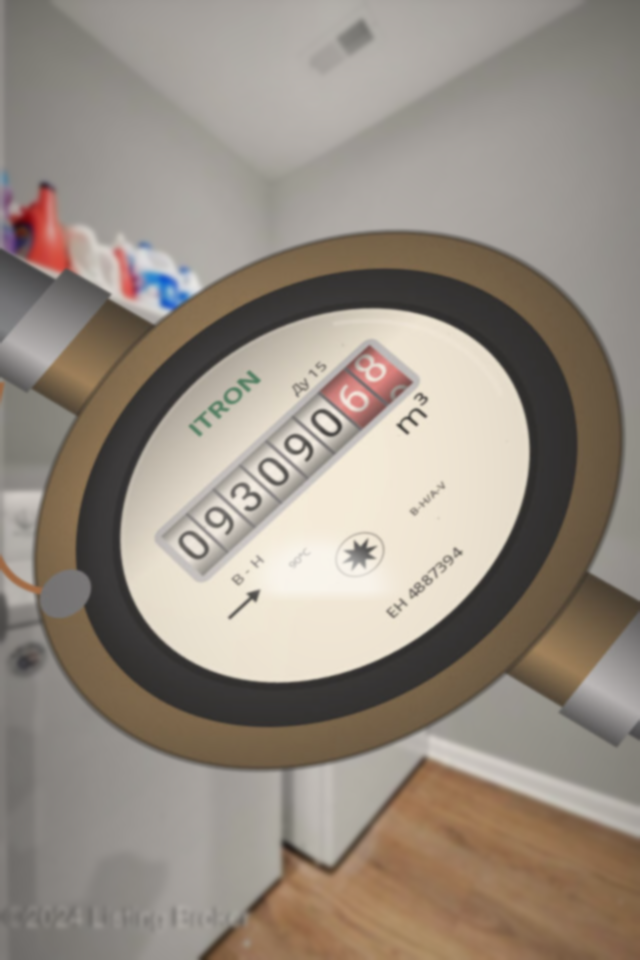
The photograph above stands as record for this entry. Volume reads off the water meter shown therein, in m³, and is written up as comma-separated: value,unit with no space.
93090.68,m³
